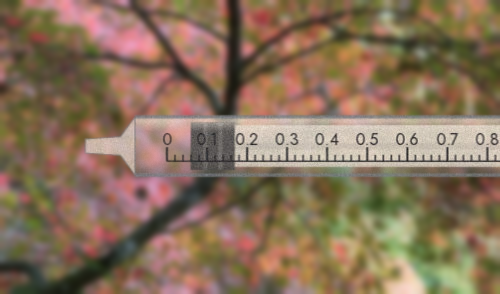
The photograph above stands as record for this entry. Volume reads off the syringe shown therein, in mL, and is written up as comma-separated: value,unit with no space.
0.06,mL
